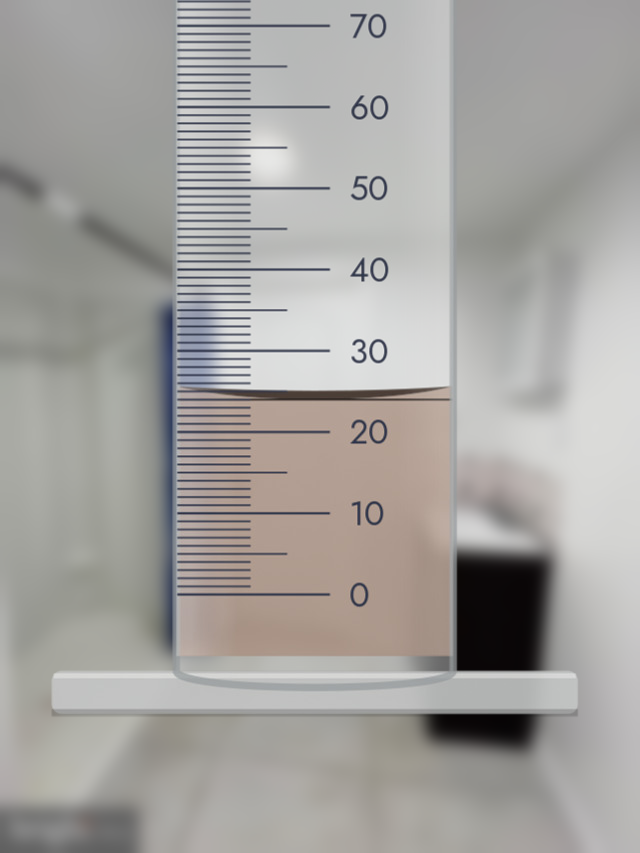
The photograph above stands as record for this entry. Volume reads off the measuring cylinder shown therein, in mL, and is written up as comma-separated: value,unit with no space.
24,mL
